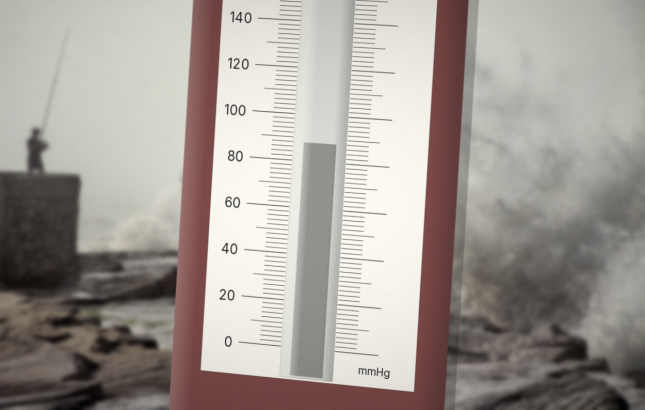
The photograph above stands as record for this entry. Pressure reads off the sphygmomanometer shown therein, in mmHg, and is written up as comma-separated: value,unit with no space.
88,mmHg
